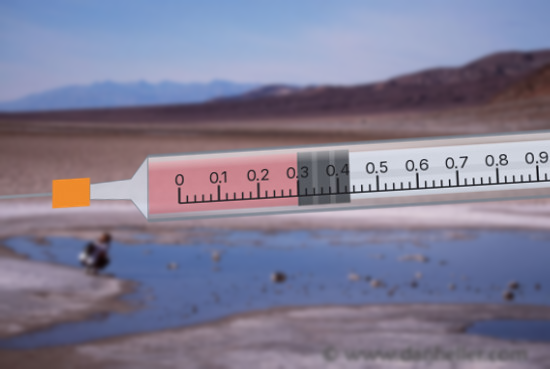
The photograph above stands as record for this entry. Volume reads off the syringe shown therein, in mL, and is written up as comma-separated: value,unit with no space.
0.3,mL
